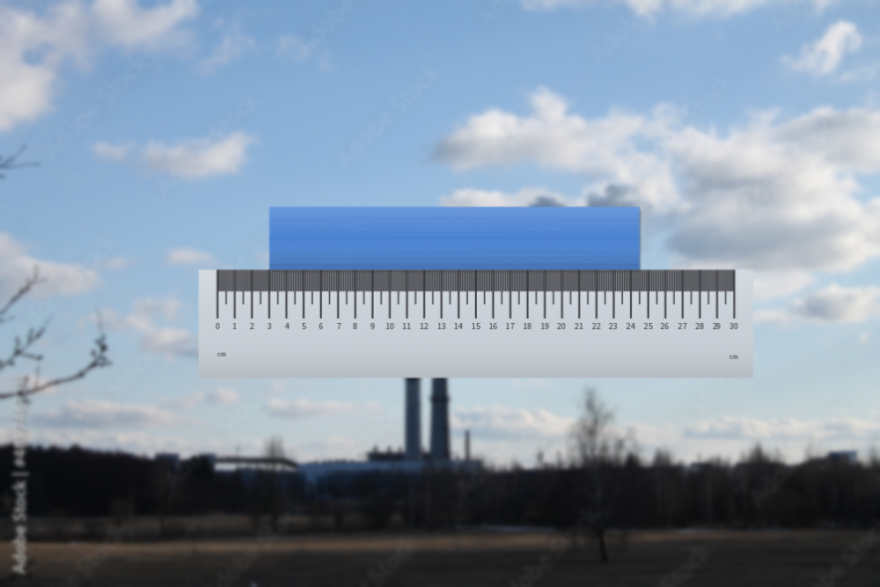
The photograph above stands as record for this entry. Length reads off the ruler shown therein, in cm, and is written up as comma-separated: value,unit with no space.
21.5,cm
